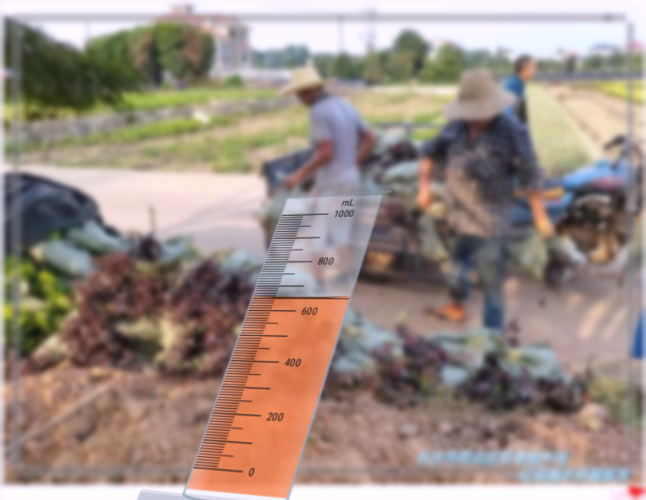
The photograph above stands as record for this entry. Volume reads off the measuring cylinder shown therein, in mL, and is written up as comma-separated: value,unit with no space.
650,mL
